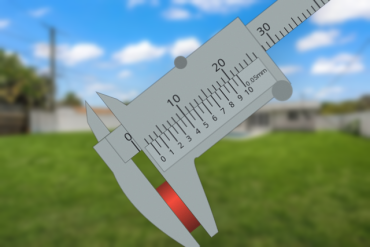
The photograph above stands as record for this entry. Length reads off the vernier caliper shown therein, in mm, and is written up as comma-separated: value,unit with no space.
2.4,mm
